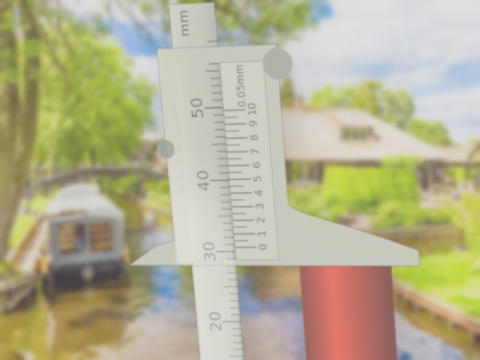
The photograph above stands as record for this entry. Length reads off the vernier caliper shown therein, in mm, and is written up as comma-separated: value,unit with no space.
30.6,mm
